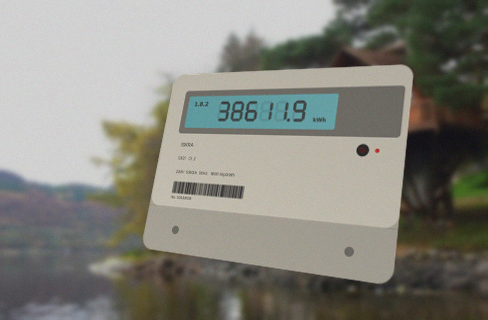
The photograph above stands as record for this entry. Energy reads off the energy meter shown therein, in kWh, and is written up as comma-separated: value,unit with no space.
38611.9,kWh
